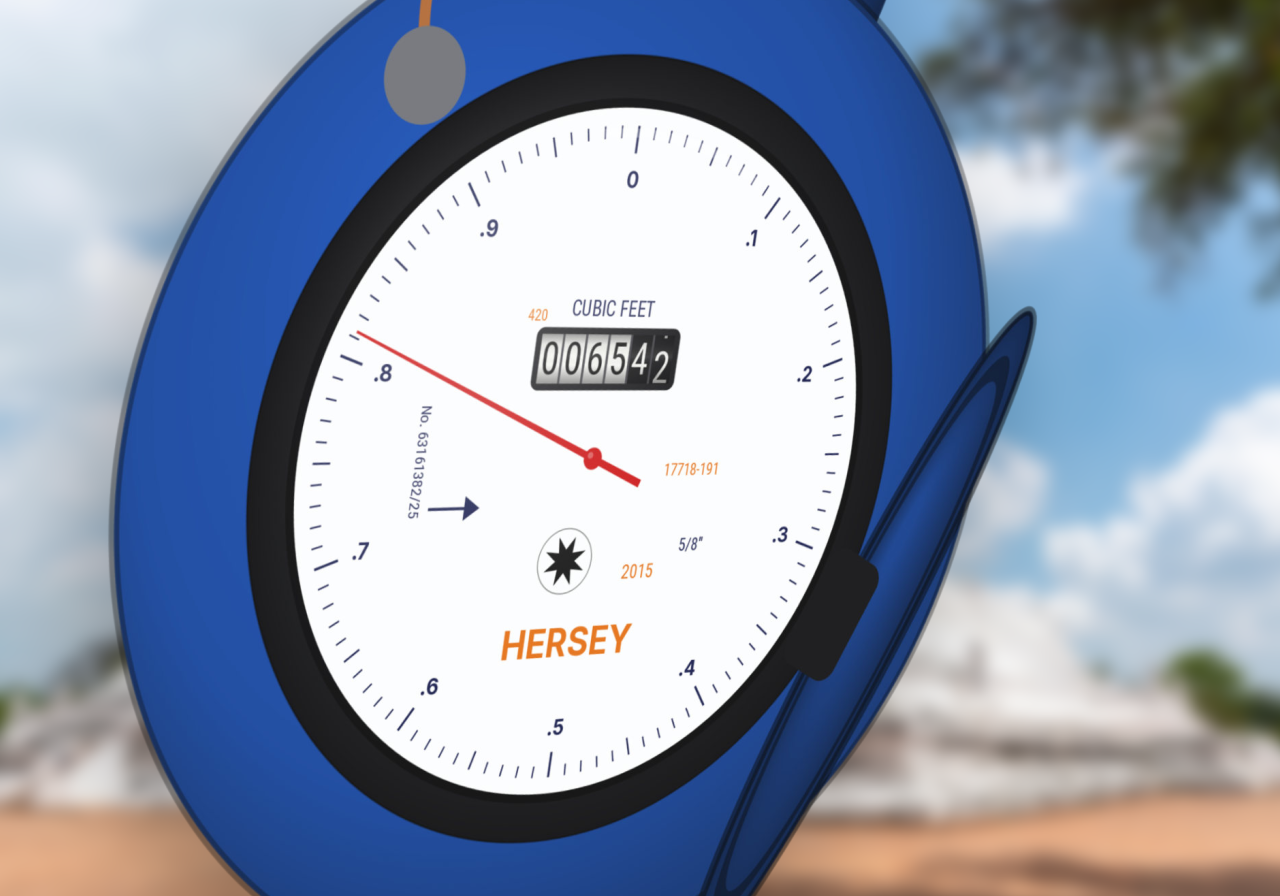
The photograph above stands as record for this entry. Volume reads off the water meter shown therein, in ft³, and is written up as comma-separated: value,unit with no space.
6541.81,ft³
